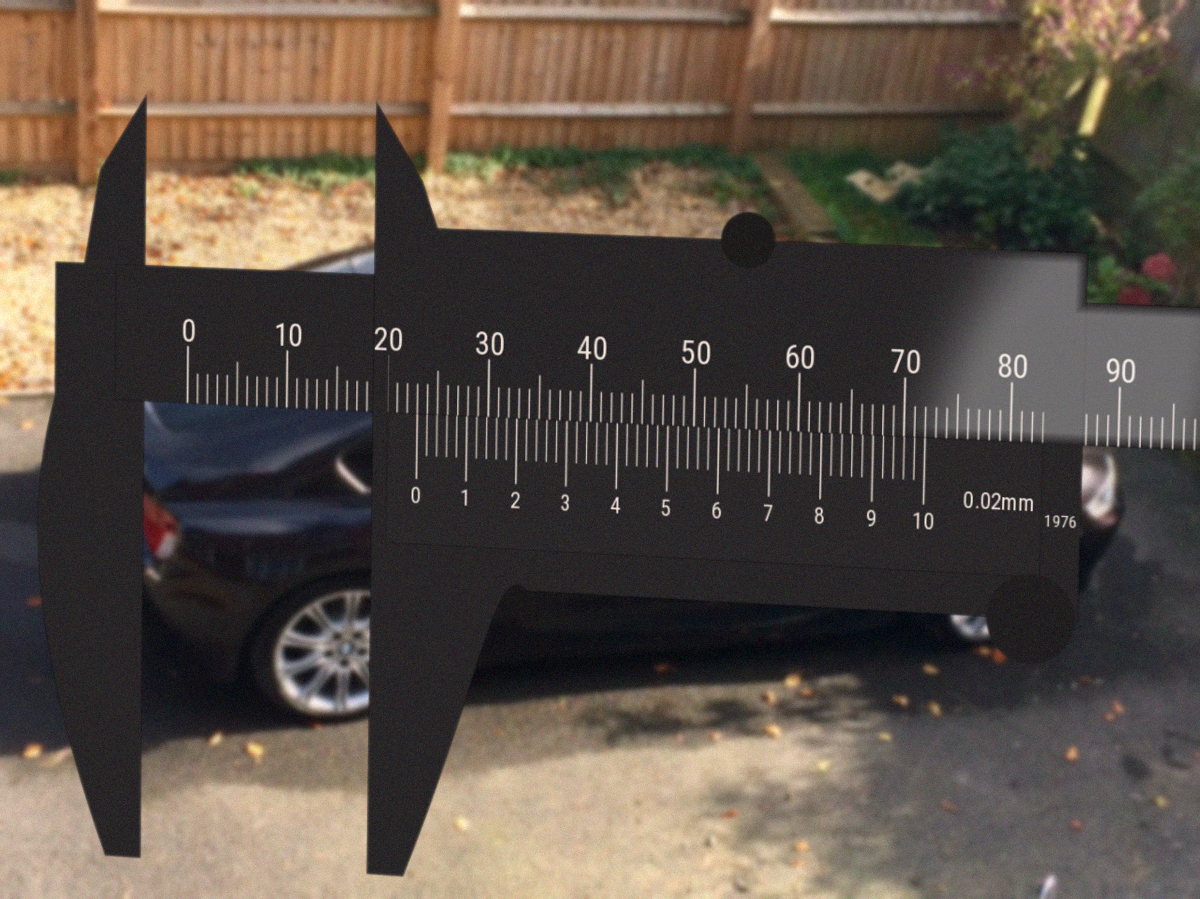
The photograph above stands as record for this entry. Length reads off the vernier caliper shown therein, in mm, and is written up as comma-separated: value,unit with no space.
23.0,mm
